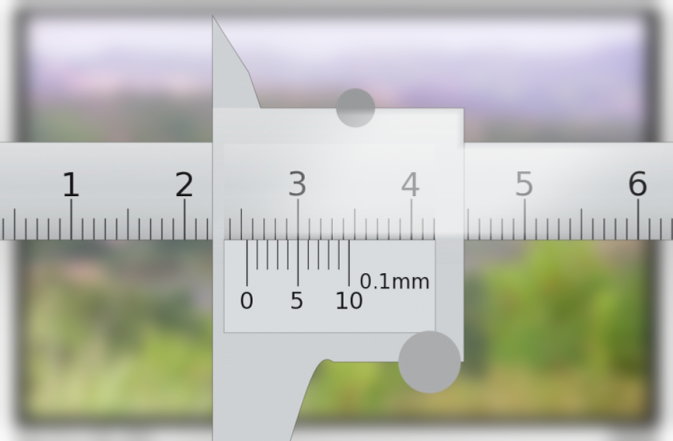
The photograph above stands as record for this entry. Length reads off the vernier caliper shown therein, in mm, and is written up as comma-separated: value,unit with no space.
25.5,mm
